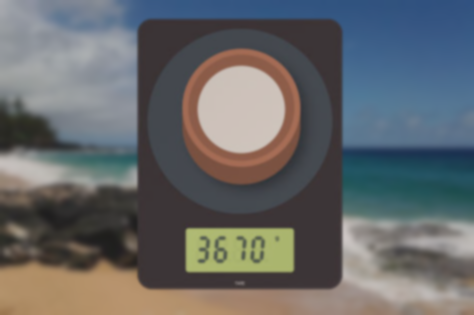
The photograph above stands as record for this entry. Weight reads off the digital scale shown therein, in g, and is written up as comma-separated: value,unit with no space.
3670,g
